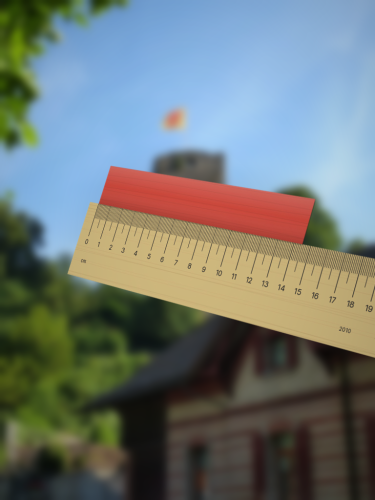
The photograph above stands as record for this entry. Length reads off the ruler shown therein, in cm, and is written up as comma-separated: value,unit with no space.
14.5,cm
